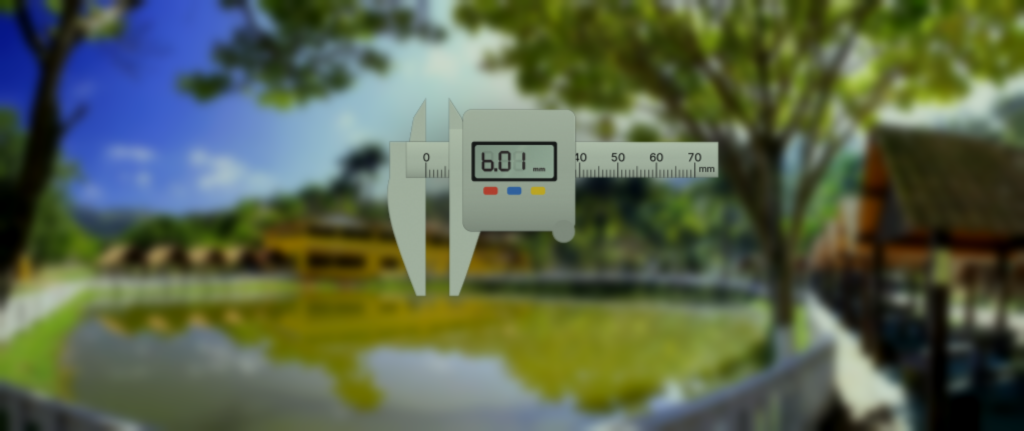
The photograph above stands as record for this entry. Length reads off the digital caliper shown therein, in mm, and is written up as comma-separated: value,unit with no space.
6.01,mm
